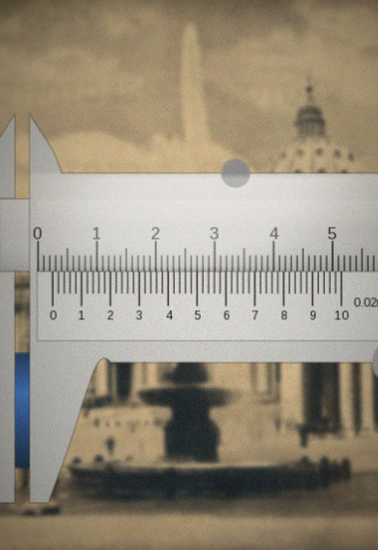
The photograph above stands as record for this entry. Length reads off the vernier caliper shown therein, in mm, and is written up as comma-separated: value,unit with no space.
2.5,mm
